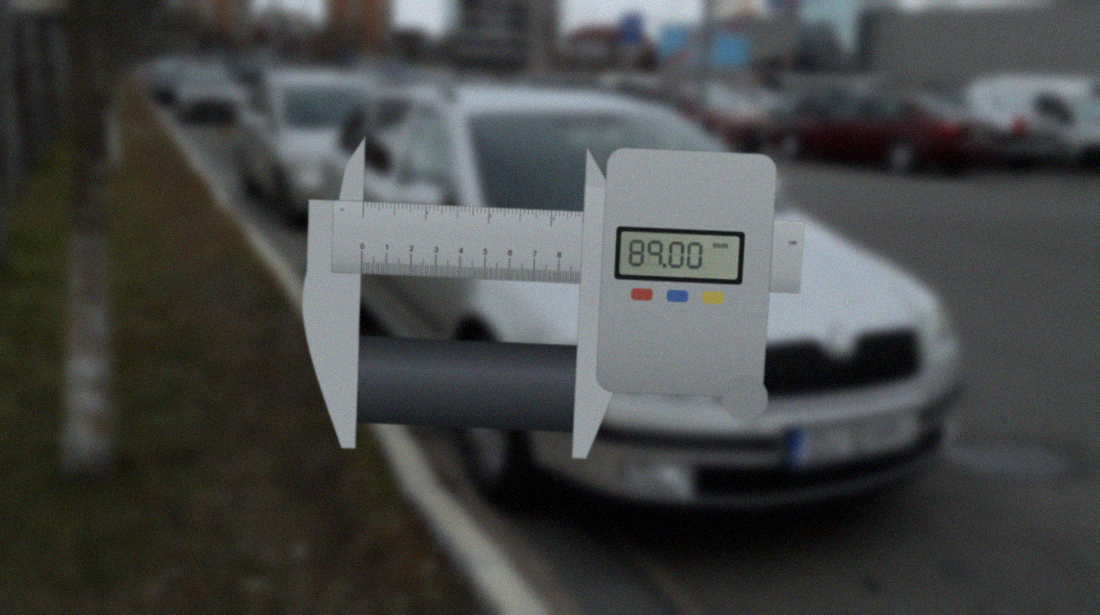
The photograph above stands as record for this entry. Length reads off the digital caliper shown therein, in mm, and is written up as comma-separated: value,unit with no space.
89.00,mm
